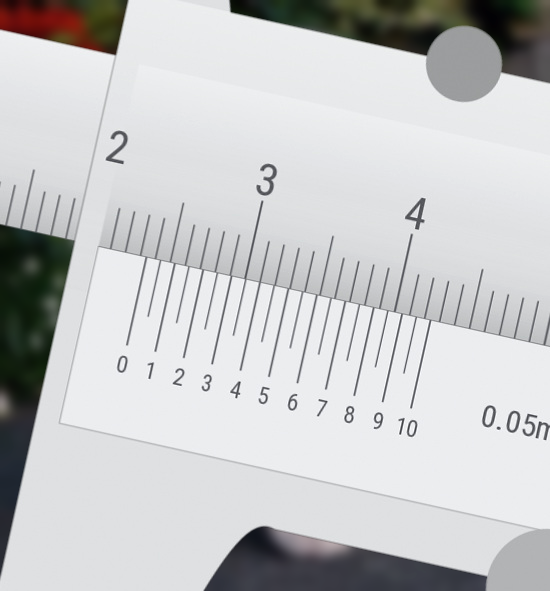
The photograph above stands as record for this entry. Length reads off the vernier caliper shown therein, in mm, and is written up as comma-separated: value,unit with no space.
23.4,mm
